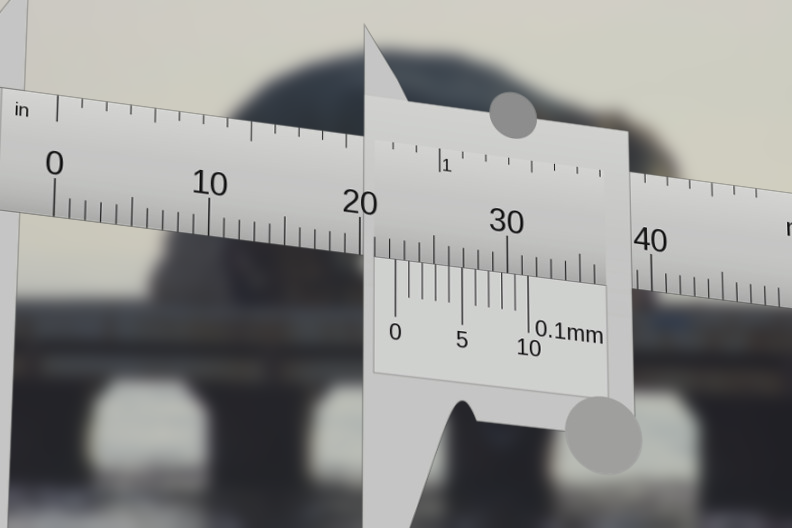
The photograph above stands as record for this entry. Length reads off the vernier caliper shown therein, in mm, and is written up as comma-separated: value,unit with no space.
22.4,mm
